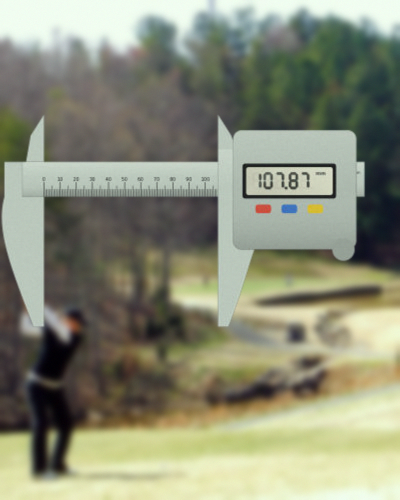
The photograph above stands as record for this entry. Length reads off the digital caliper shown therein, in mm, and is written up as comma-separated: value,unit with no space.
107.87,mm
